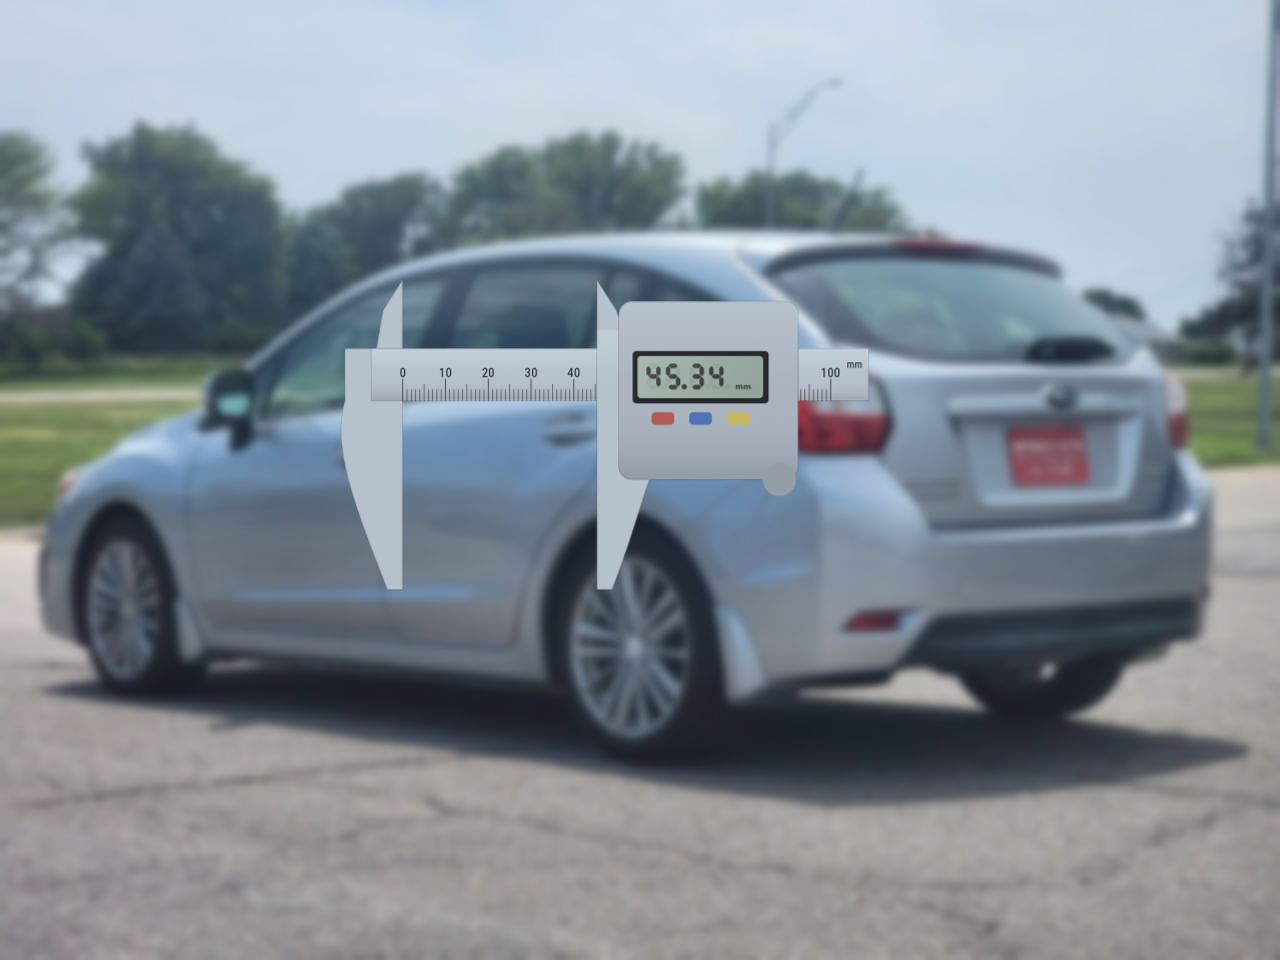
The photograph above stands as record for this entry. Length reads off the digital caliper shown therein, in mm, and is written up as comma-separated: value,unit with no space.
45.34,mm
